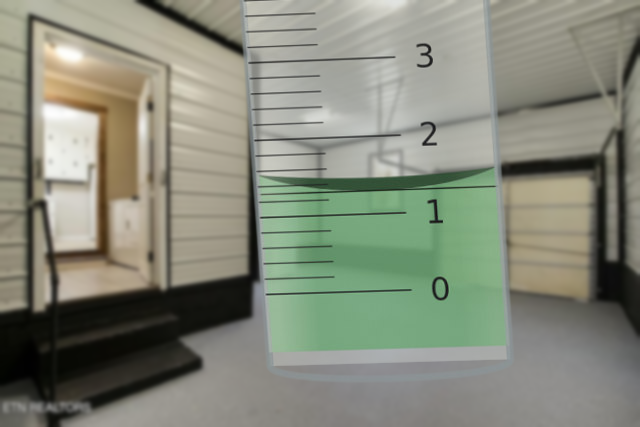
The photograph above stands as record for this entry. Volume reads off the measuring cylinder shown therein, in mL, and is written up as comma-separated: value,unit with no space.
1.3,mL
